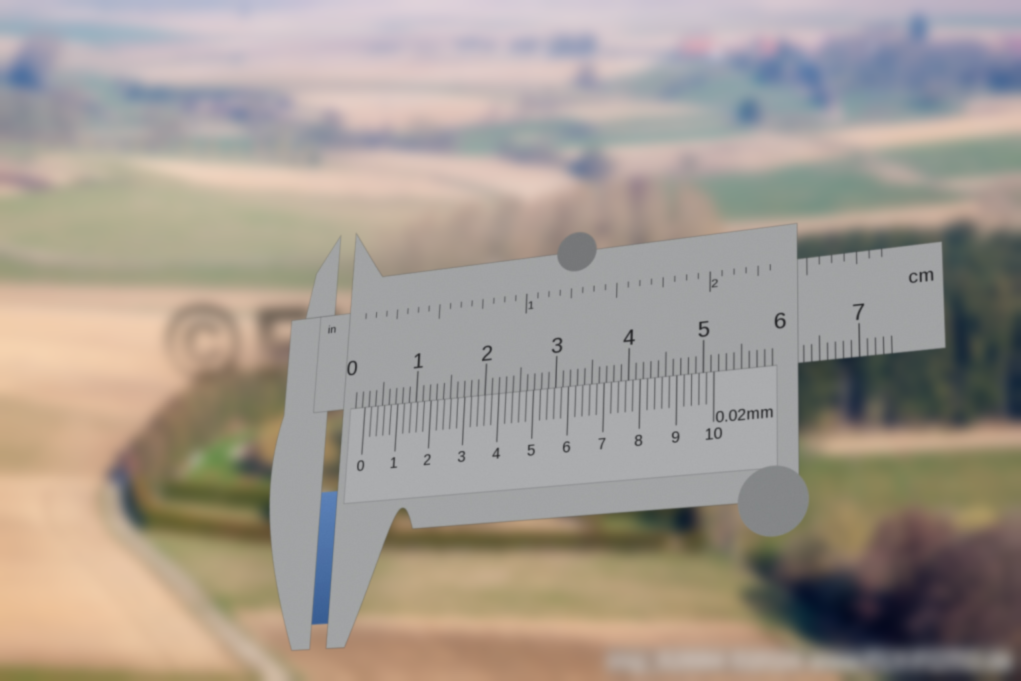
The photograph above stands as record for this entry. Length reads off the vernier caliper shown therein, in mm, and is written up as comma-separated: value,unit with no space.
2.4,mm
